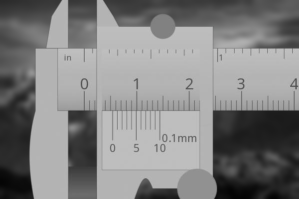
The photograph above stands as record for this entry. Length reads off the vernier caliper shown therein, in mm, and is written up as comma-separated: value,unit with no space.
5.4,mm
